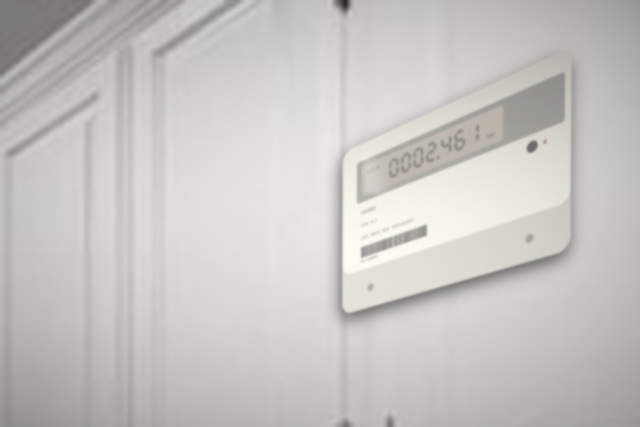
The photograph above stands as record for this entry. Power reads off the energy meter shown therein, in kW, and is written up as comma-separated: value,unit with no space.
2.461,kW
